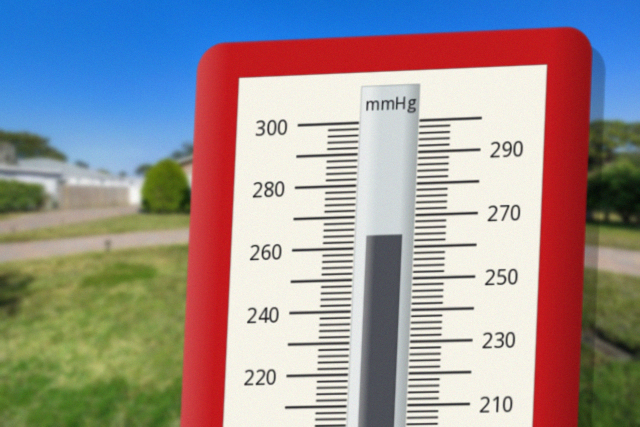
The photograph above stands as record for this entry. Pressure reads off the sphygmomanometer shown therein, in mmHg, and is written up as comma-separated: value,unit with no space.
264,mmHg
